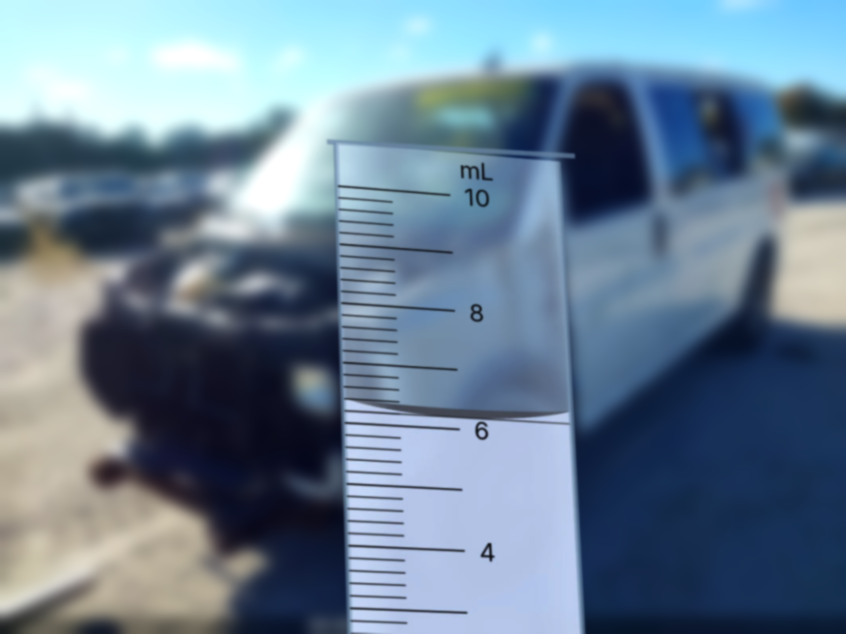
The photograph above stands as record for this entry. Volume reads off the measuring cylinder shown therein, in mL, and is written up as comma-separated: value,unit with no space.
6.2,mL
